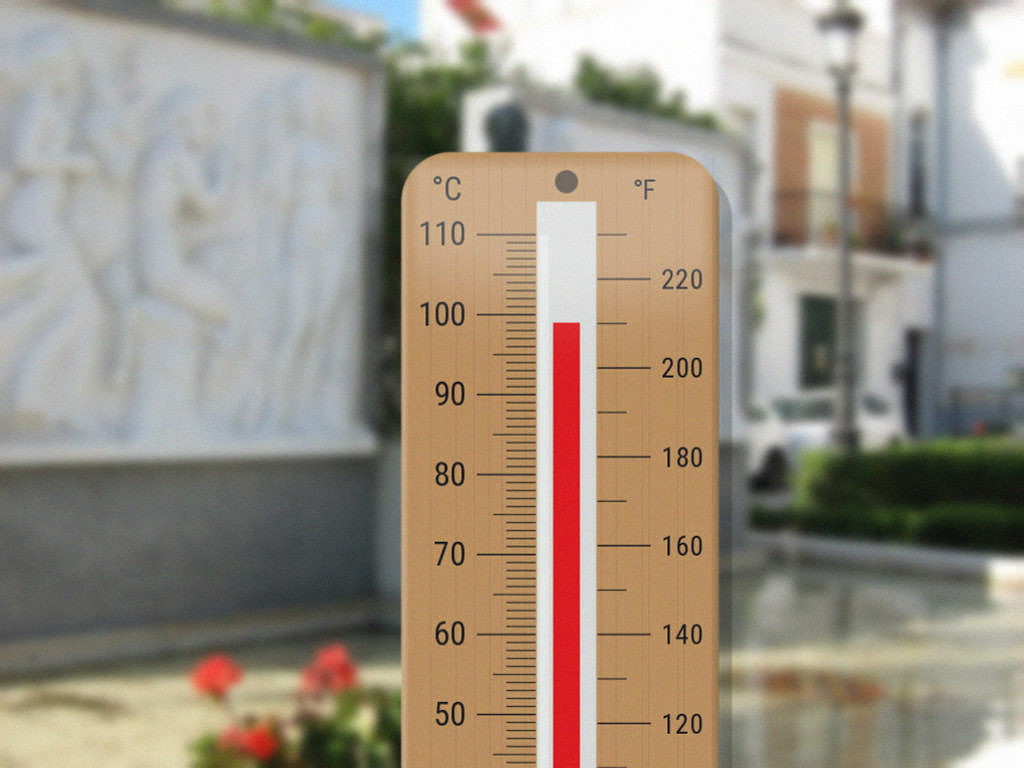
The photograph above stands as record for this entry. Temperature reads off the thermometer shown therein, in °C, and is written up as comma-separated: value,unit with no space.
99,°C
